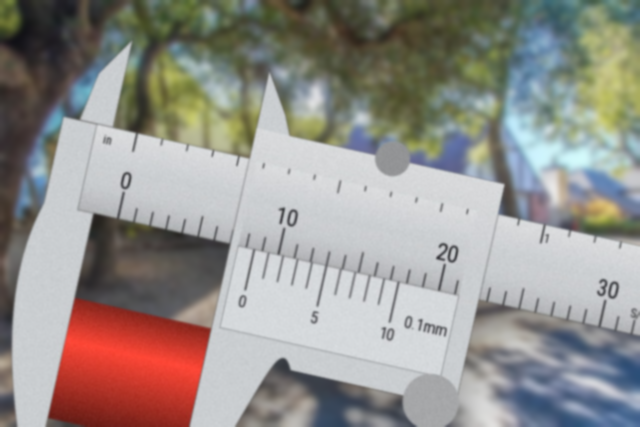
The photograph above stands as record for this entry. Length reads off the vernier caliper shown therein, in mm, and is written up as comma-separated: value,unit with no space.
8.5,mm
